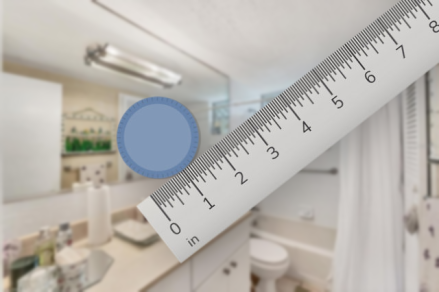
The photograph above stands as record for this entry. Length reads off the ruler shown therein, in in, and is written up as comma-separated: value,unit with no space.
2,in
